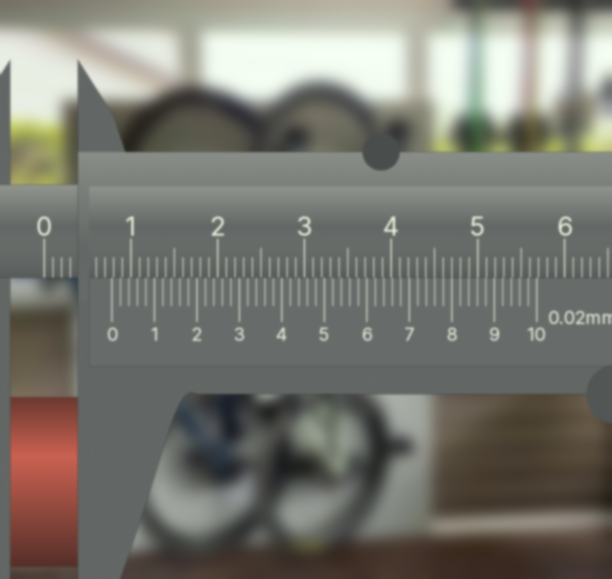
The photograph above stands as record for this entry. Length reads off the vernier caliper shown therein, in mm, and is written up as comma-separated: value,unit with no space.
7.8,mm
